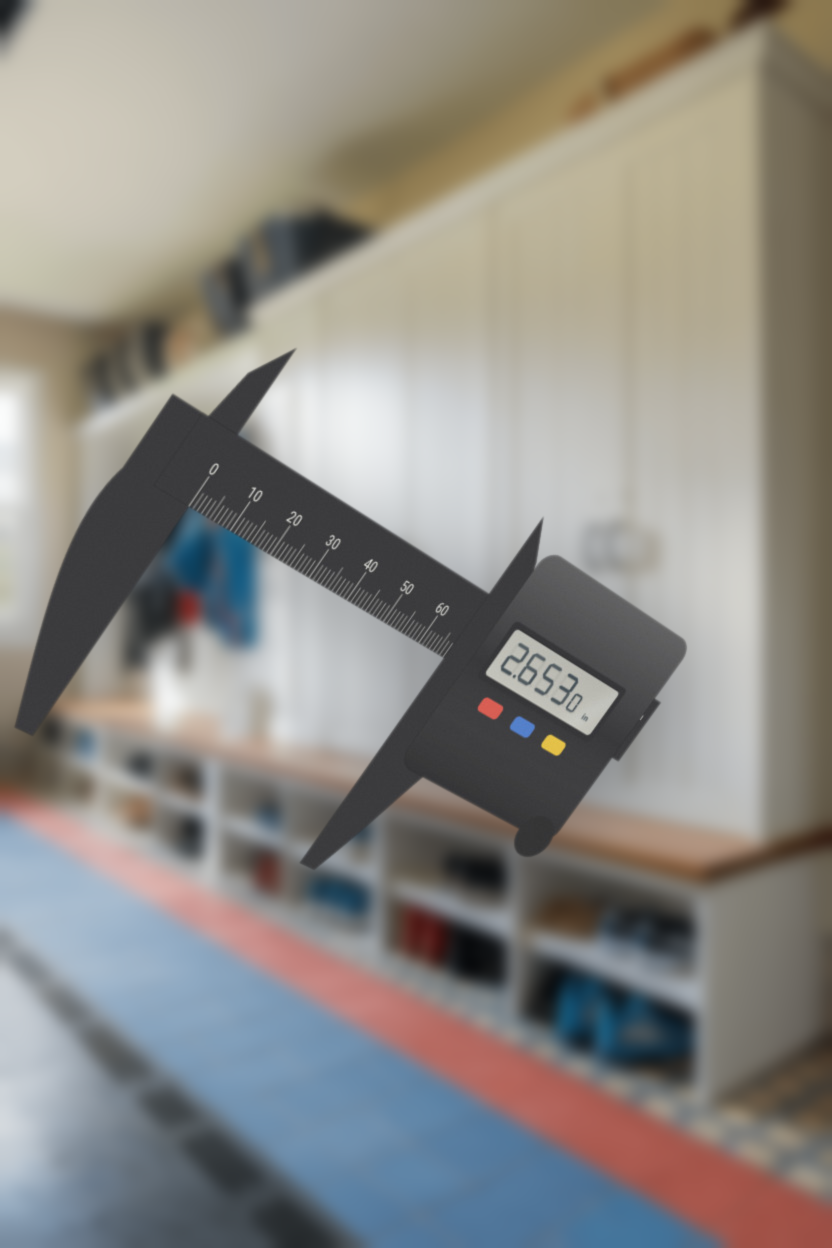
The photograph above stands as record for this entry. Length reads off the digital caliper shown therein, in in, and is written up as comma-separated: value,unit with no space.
2.6530,in
